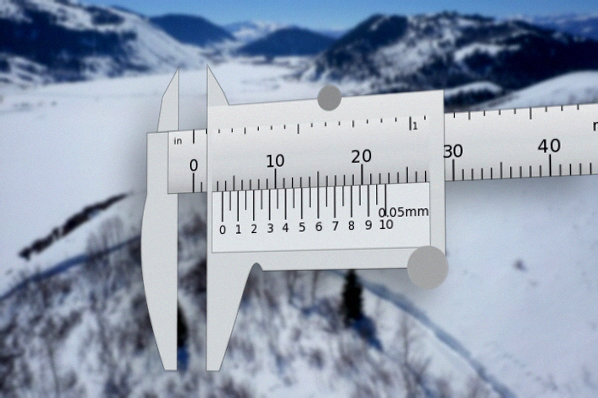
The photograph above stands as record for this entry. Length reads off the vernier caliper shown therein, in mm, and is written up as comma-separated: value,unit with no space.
3.6,mm
